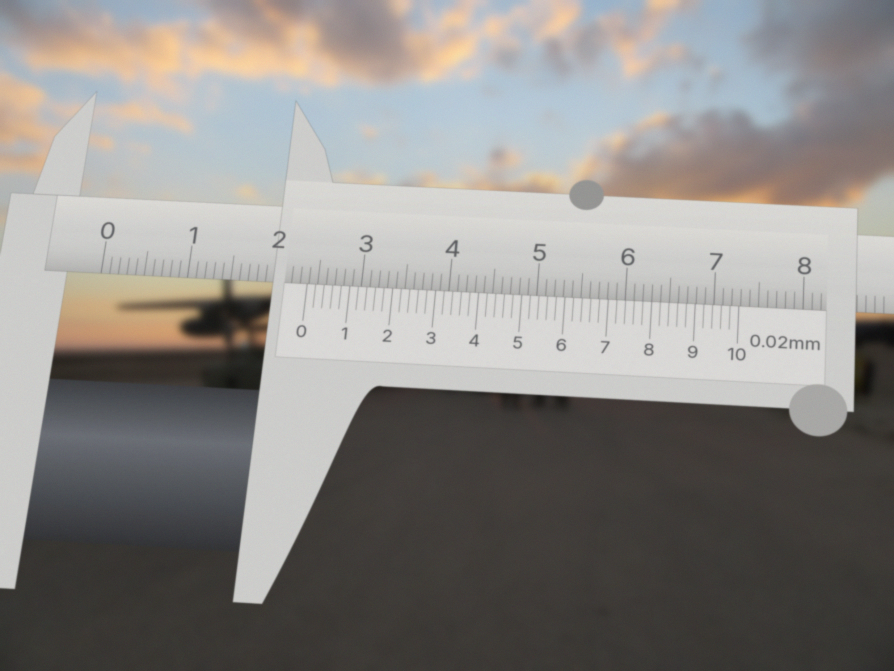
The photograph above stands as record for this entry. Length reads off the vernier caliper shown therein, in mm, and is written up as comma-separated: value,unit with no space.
23.8,mm
